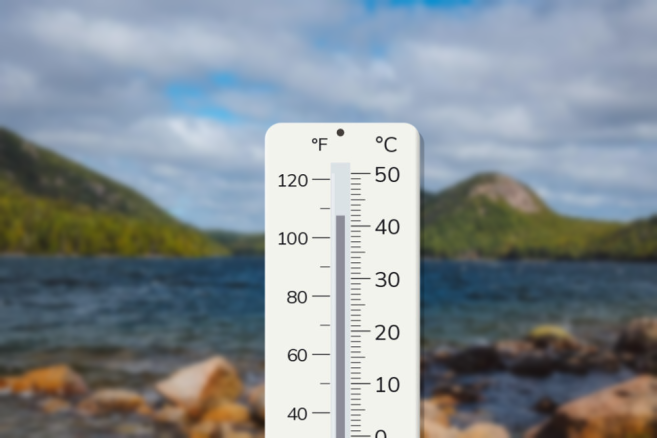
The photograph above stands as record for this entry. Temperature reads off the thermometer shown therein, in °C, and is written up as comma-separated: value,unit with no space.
42,°C
